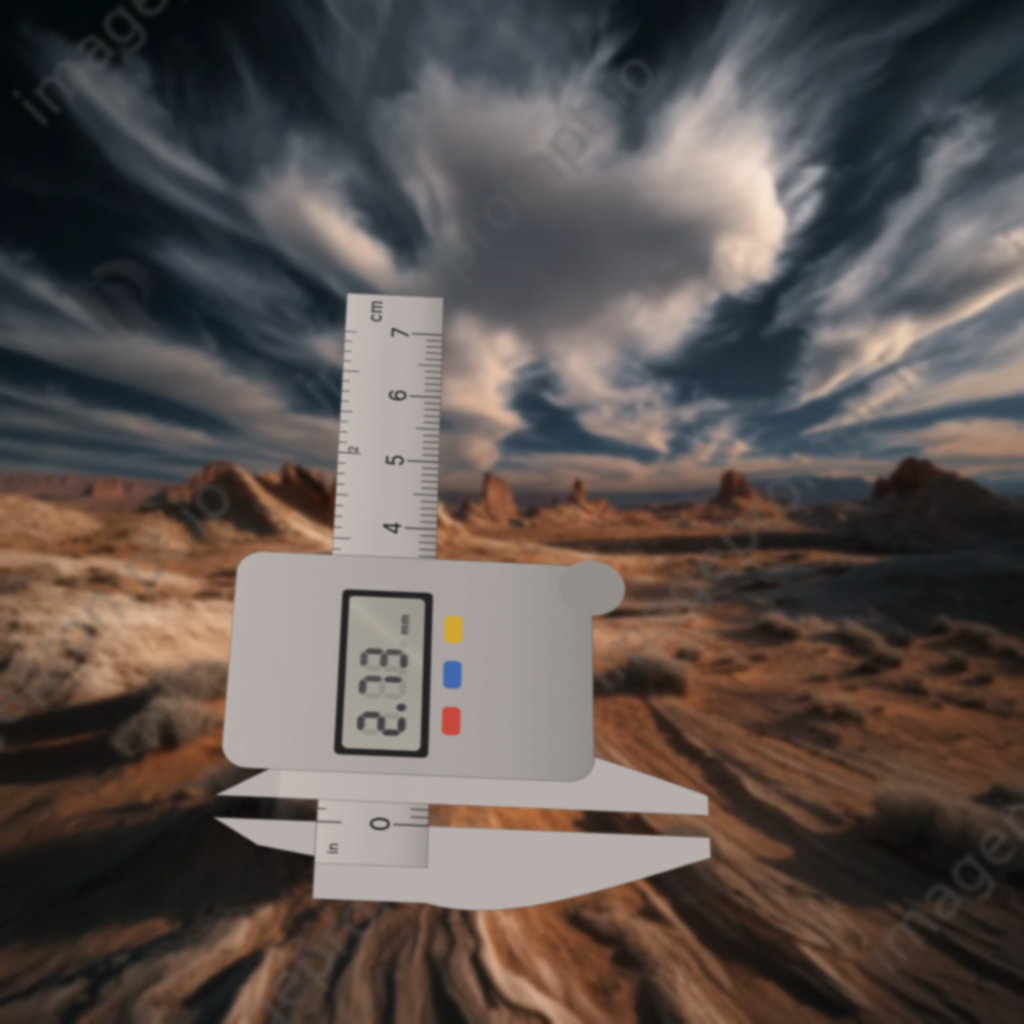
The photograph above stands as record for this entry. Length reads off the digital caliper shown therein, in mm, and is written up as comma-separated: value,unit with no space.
2.73,mm
